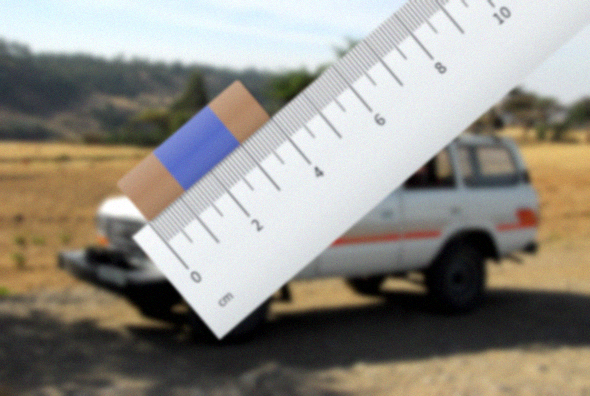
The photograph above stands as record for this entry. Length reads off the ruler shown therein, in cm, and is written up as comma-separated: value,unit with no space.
4,cm
